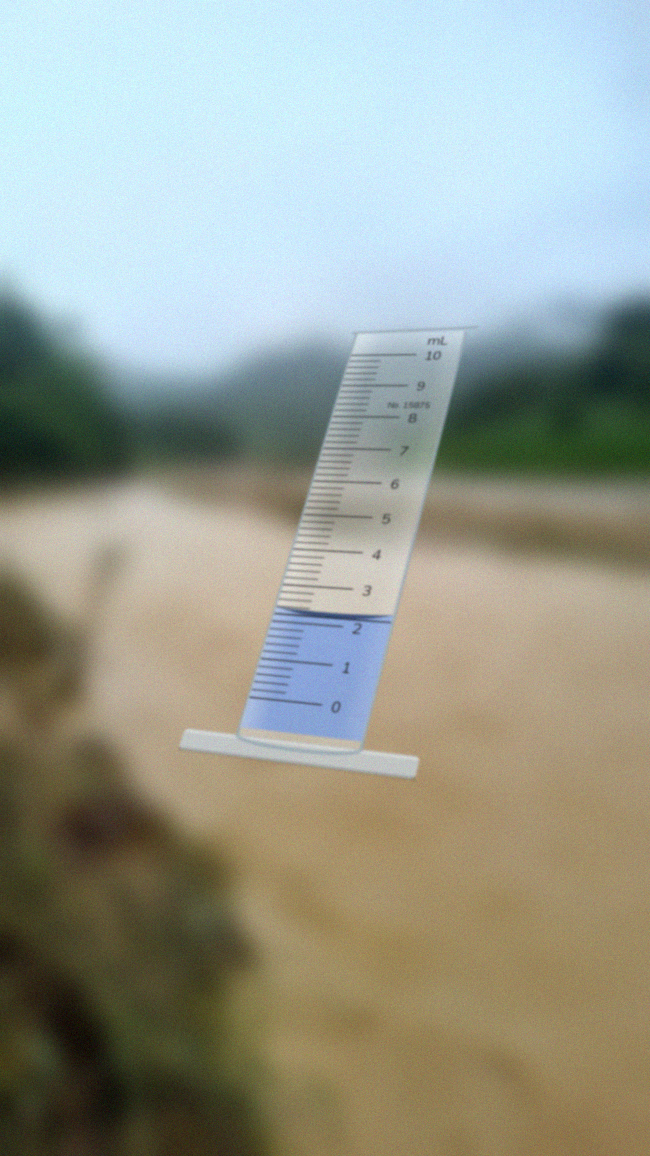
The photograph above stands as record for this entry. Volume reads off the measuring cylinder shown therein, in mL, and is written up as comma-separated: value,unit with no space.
2.2,mL
